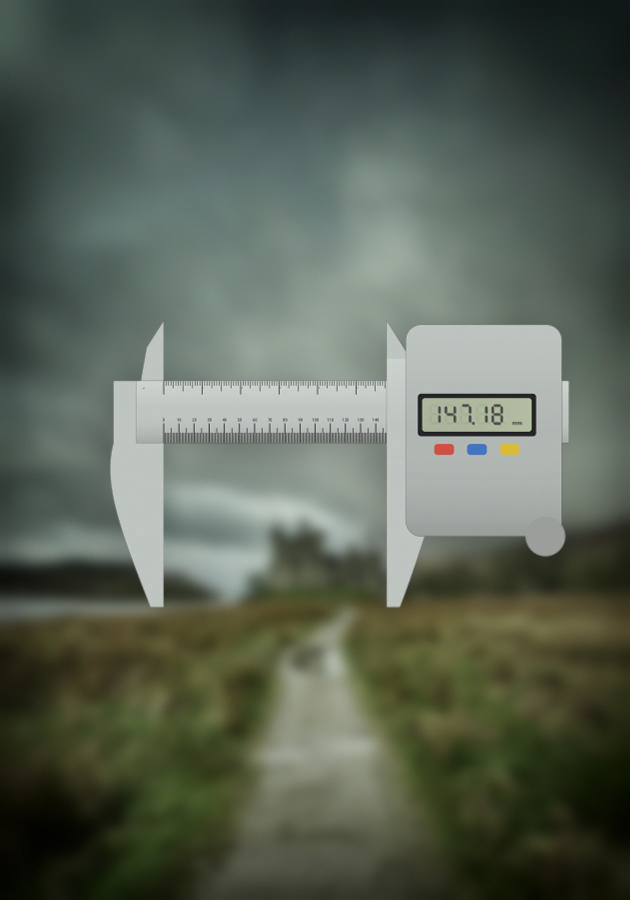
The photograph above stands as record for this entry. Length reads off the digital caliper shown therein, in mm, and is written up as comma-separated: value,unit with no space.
147.18,mm
